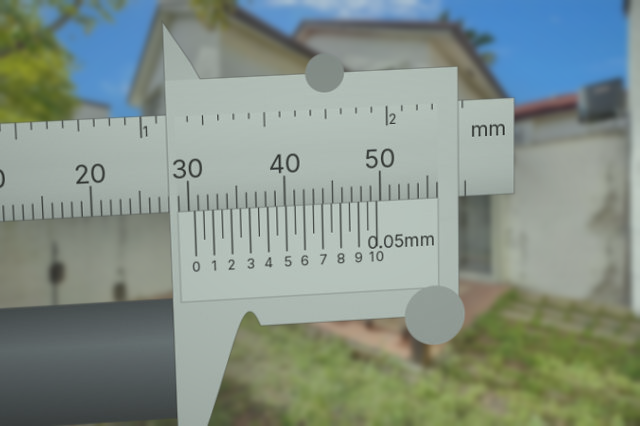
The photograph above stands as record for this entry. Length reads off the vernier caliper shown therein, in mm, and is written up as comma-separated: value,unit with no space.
30.6,mm
